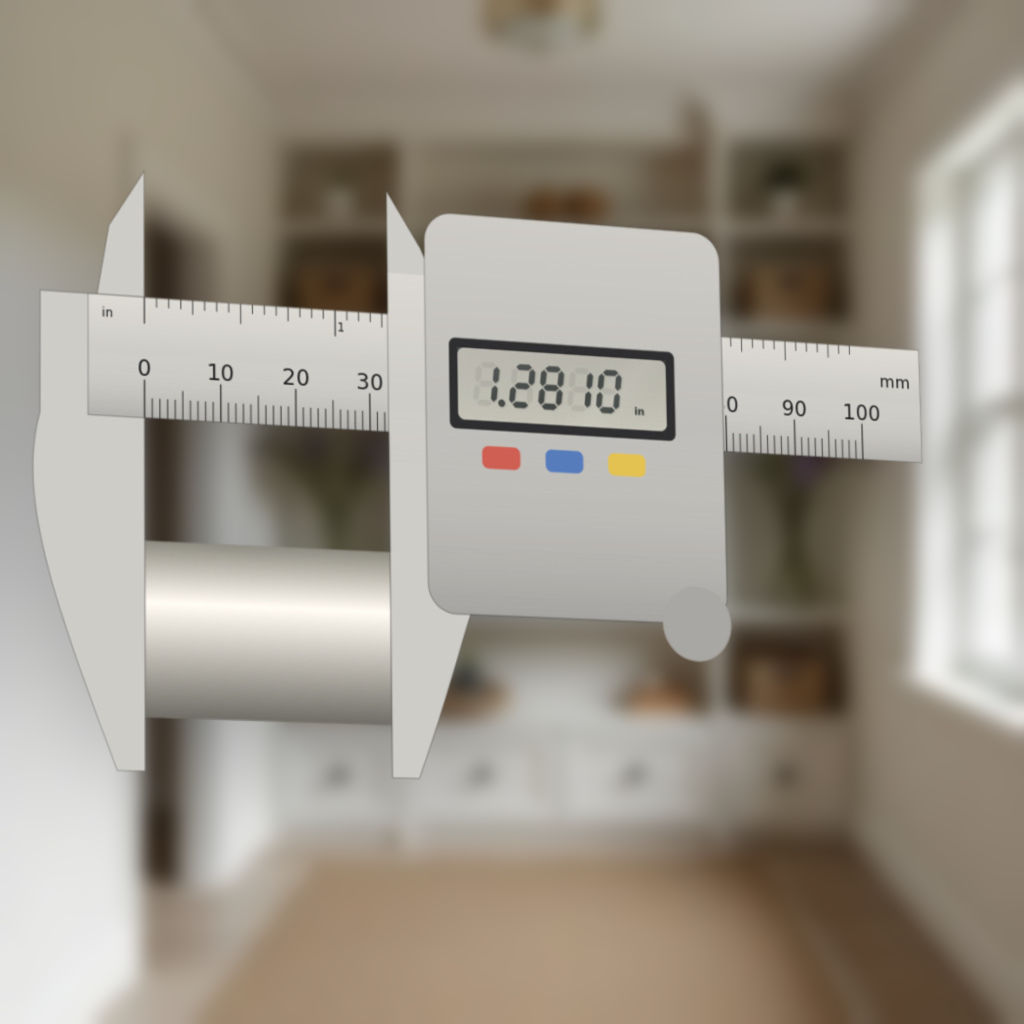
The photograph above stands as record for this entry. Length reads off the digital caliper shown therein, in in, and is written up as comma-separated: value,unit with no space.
1.2810,in
